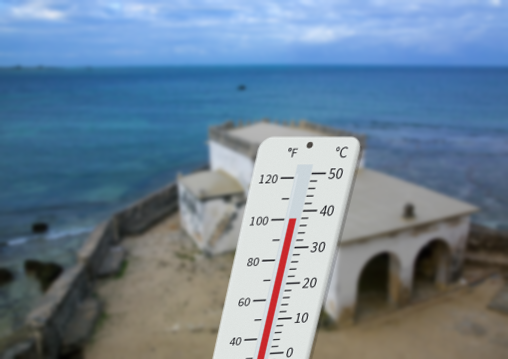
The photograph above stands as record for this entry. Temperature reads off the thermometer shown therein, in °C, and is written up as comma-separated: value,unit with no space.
38,°C
